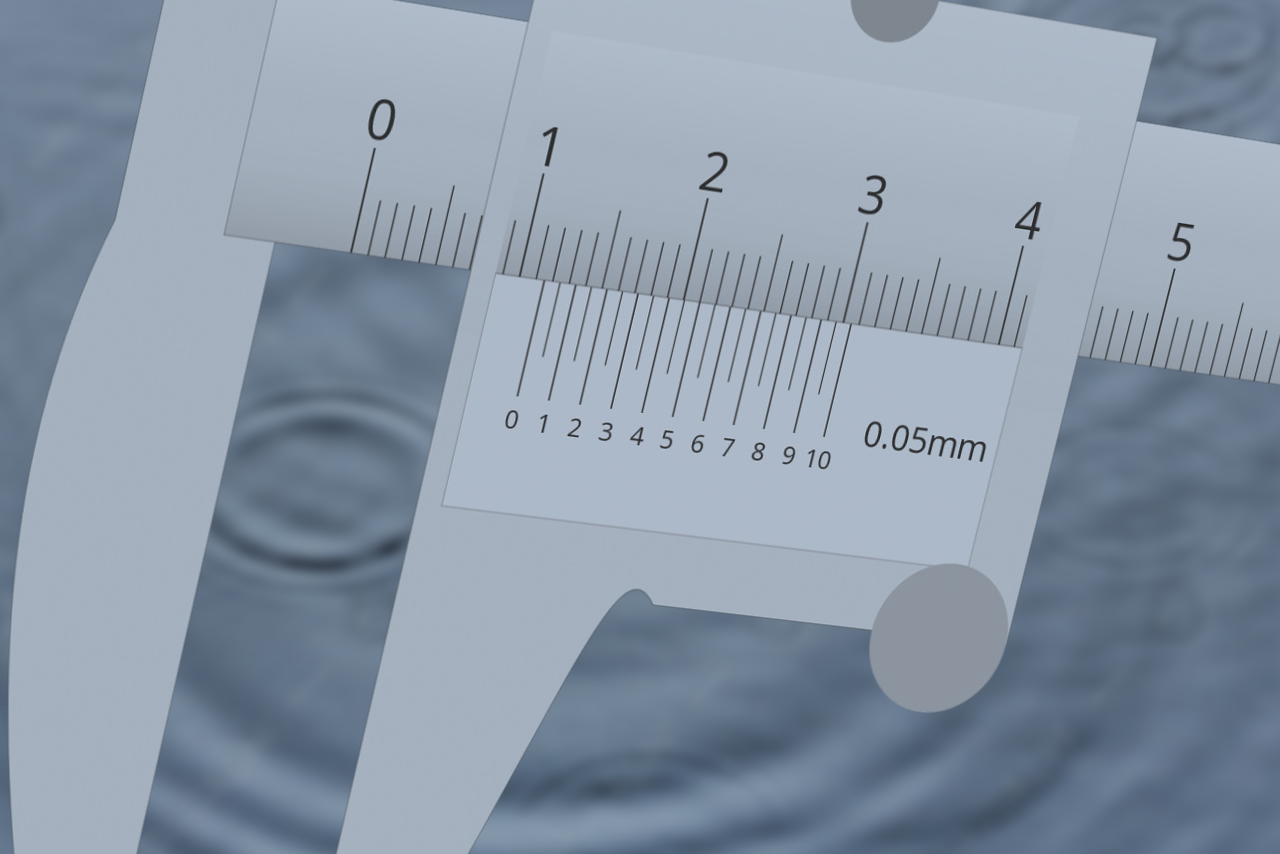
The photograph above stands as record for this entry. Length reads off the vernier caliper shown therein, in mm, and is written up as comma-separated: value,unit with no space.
11.5,mm
